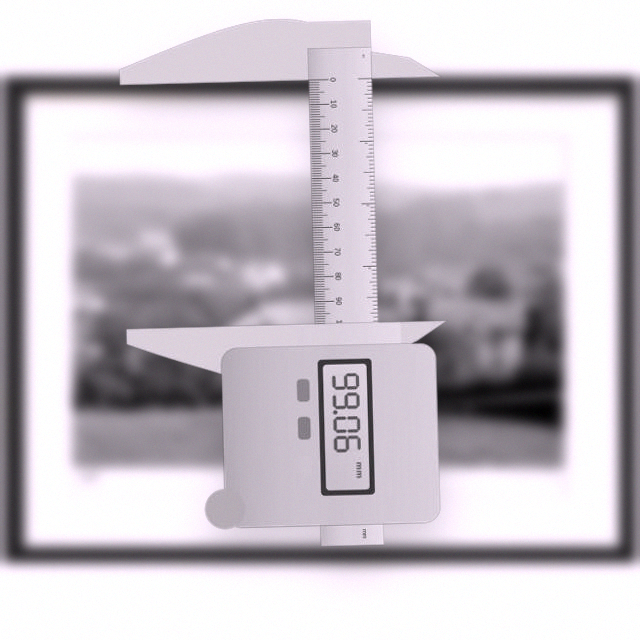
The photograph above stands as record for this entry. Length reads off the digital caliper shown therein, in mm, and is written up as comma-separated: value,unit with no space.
99.06,mm
